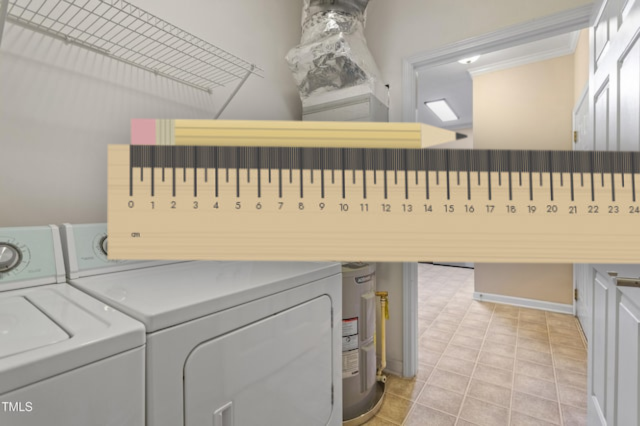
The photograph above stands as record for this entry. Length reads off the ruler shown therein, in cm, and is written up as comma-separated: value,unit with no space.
16,cm
